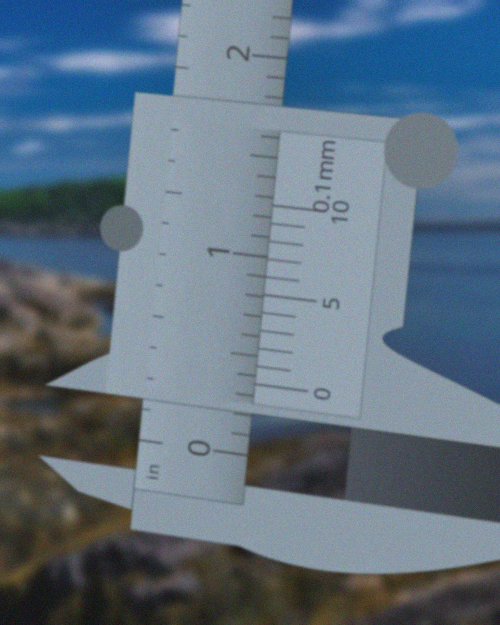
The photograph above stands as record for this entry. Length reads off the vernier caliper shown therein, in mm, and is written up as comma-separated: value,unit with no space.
3.6,mm
